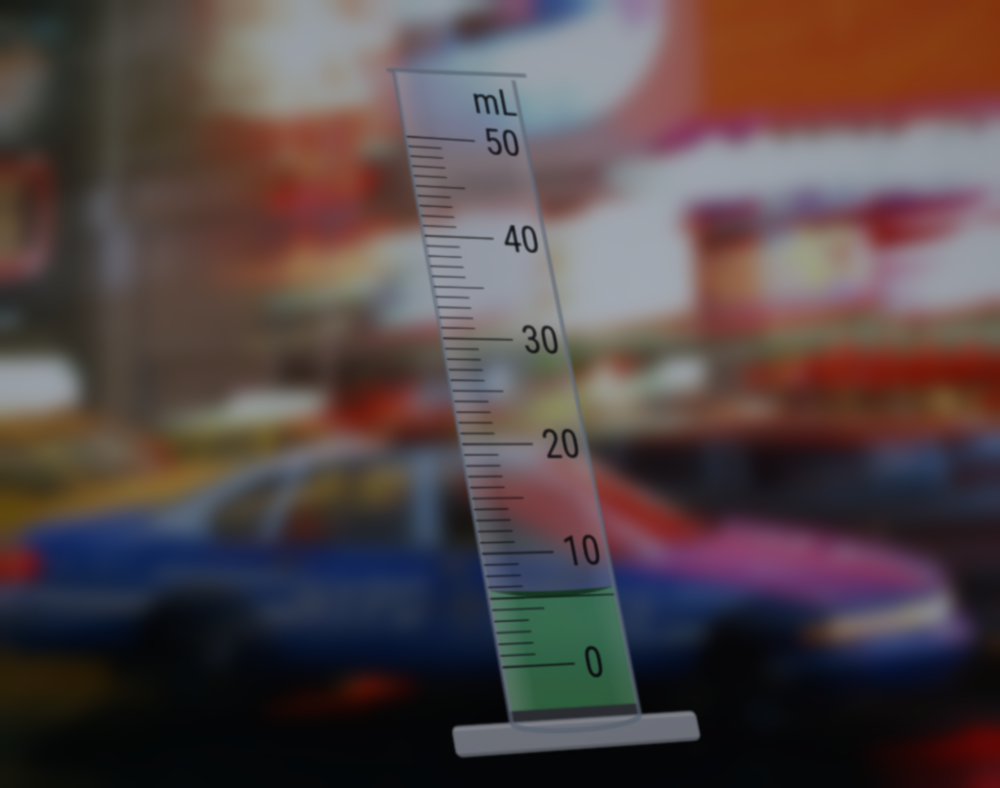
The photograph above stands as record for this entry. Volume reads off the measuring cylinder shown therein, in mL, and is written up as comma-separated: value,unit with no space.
6,mL
